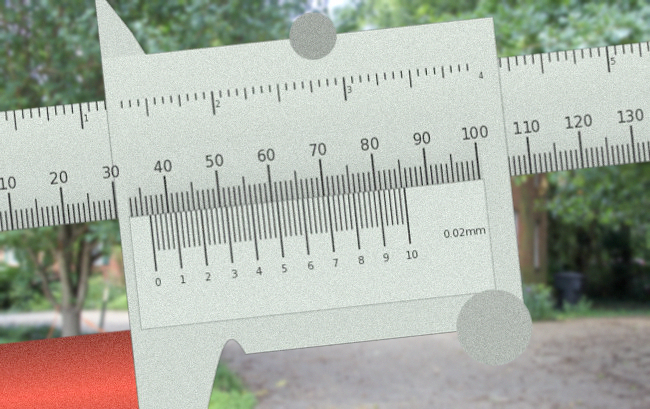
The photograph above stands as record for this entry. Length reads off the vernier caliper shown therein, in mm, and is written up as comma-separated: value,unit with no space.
36.5,mm
